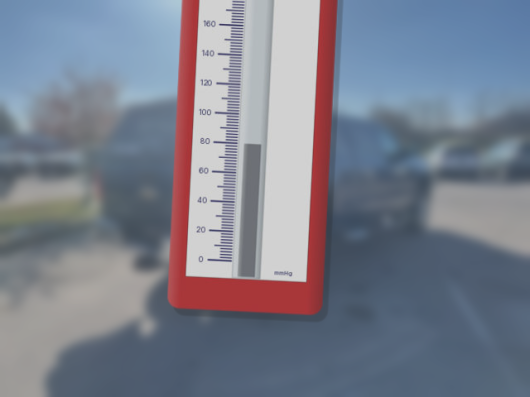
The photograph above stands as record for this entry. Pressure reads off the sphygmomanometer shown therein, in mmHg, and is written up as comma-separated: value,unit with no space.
80,mmHg
